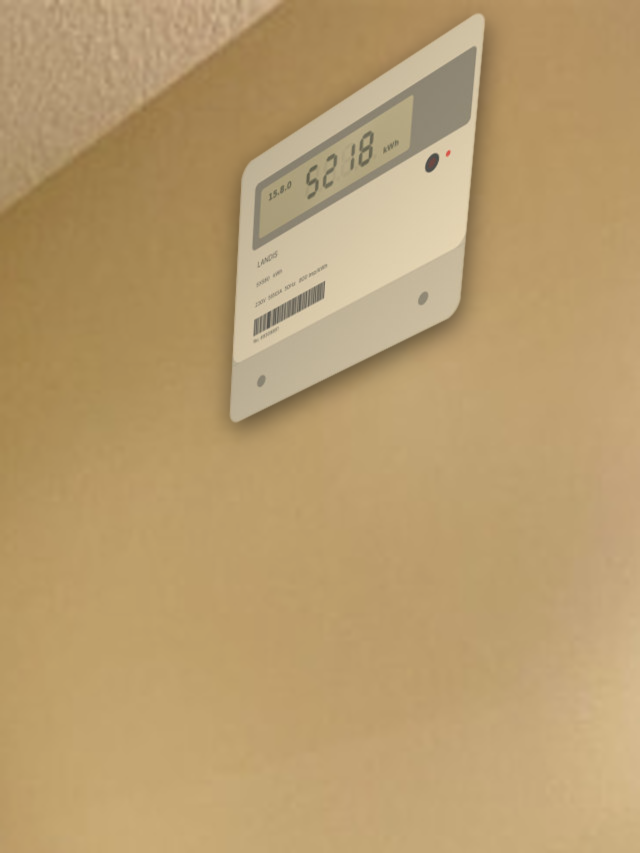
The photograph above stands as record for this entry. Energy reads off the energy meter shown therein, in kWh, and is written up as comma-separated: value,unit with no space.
5218,kWh
